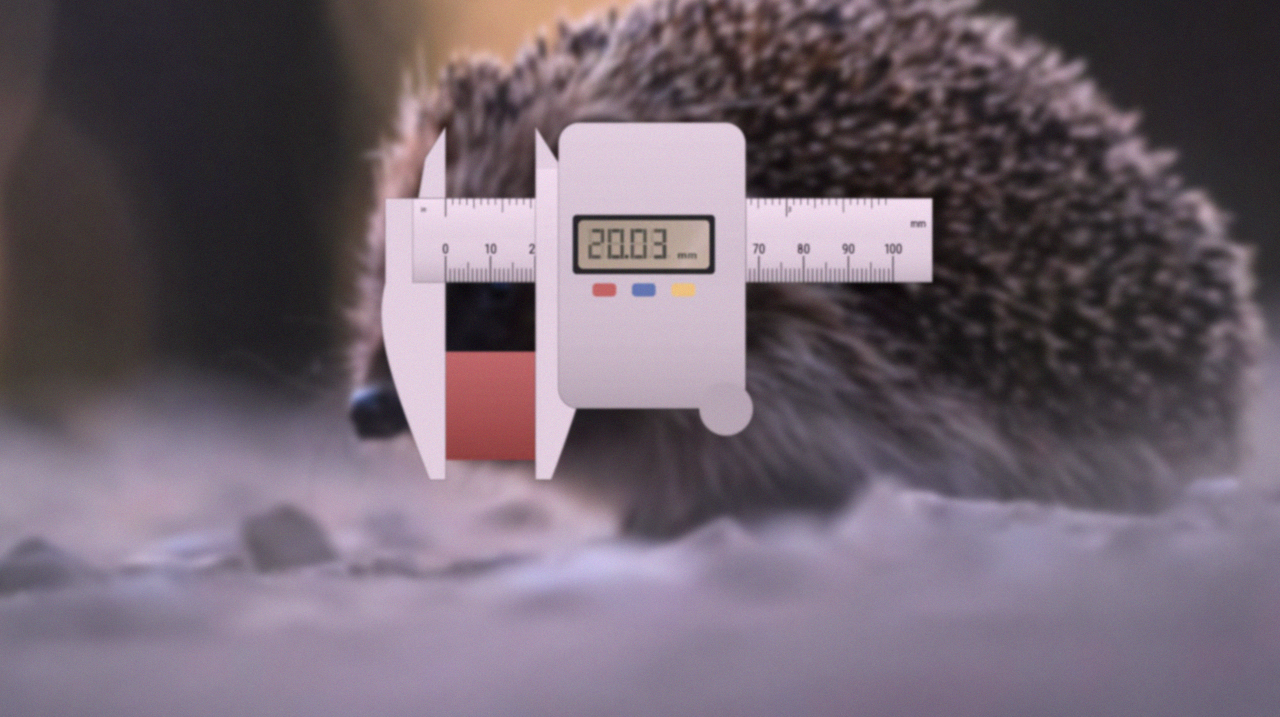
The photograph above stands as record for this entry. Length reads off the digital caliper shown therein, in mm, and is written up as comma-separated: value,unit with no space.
20.03,mm
